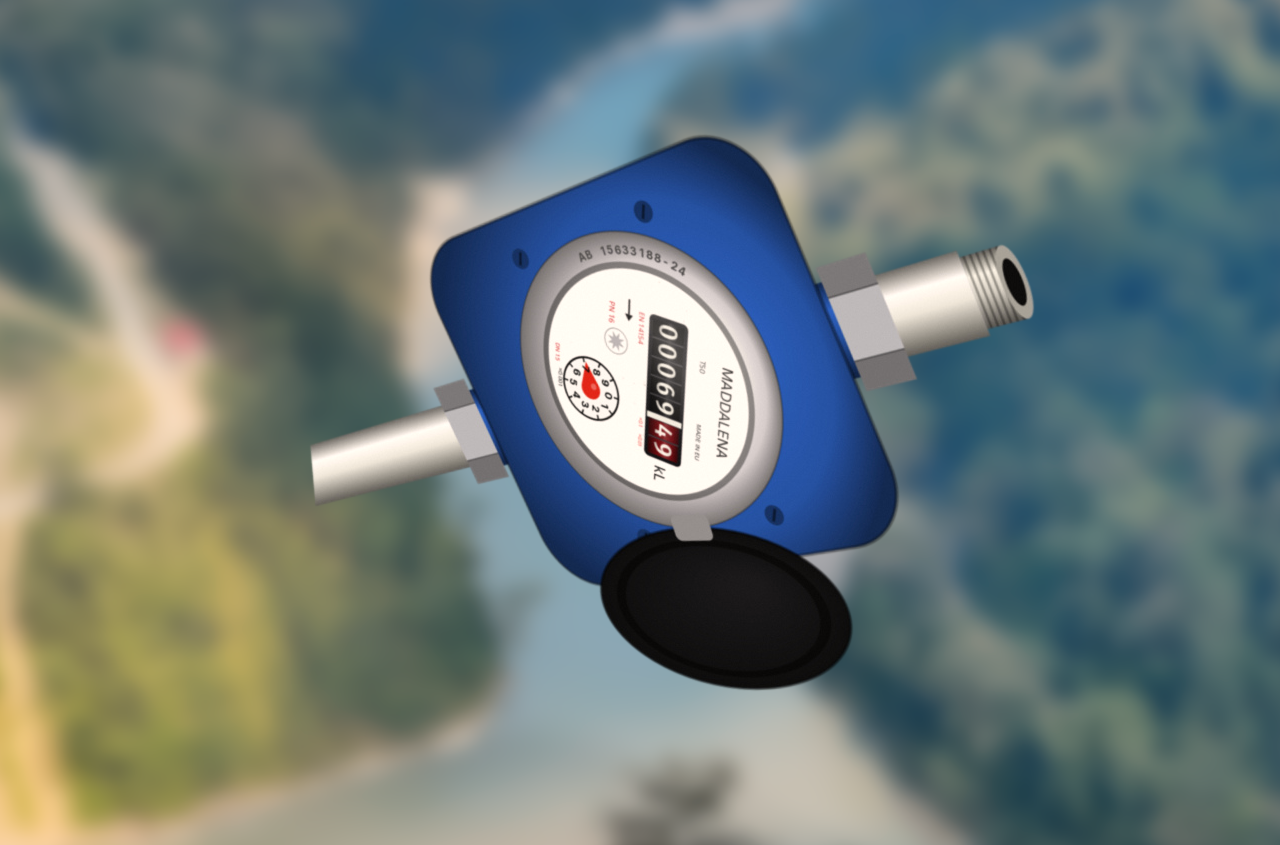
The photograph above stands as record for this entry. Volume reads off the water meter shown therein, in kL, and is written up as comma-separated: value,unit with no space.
69.497,kL
